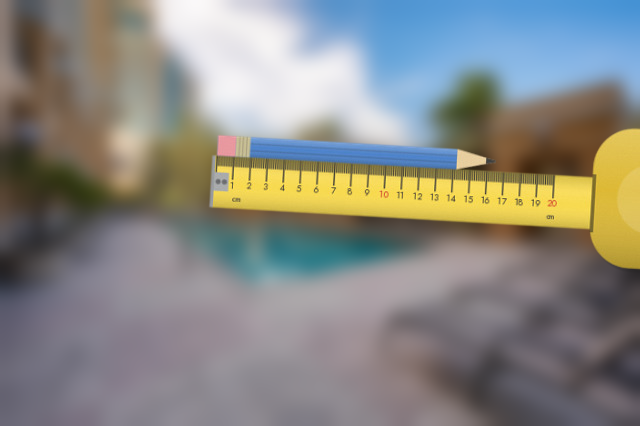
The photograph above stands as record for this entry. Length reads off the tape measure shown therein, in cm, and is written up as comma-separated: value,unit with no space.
16.5,cm
